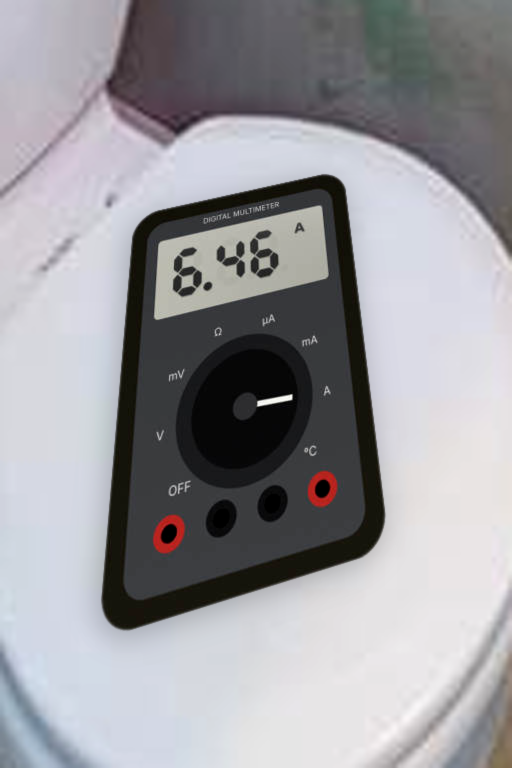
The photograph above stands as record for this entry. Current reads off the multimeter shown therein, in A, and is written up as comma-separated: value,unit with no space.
6.46,A
